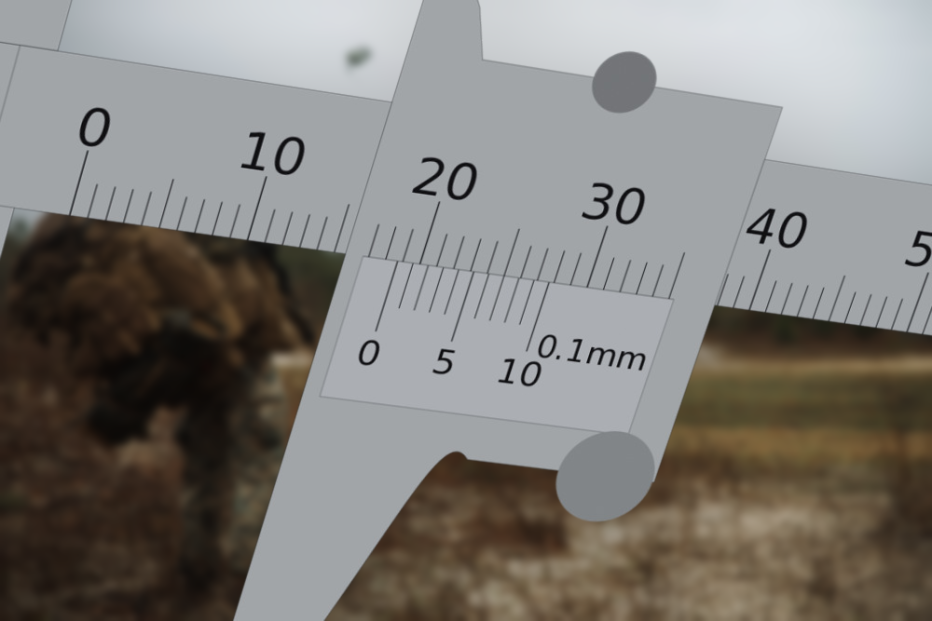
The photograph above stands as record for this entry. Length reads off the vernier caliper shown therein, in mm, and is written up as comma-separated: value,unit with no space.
18.7,mm
